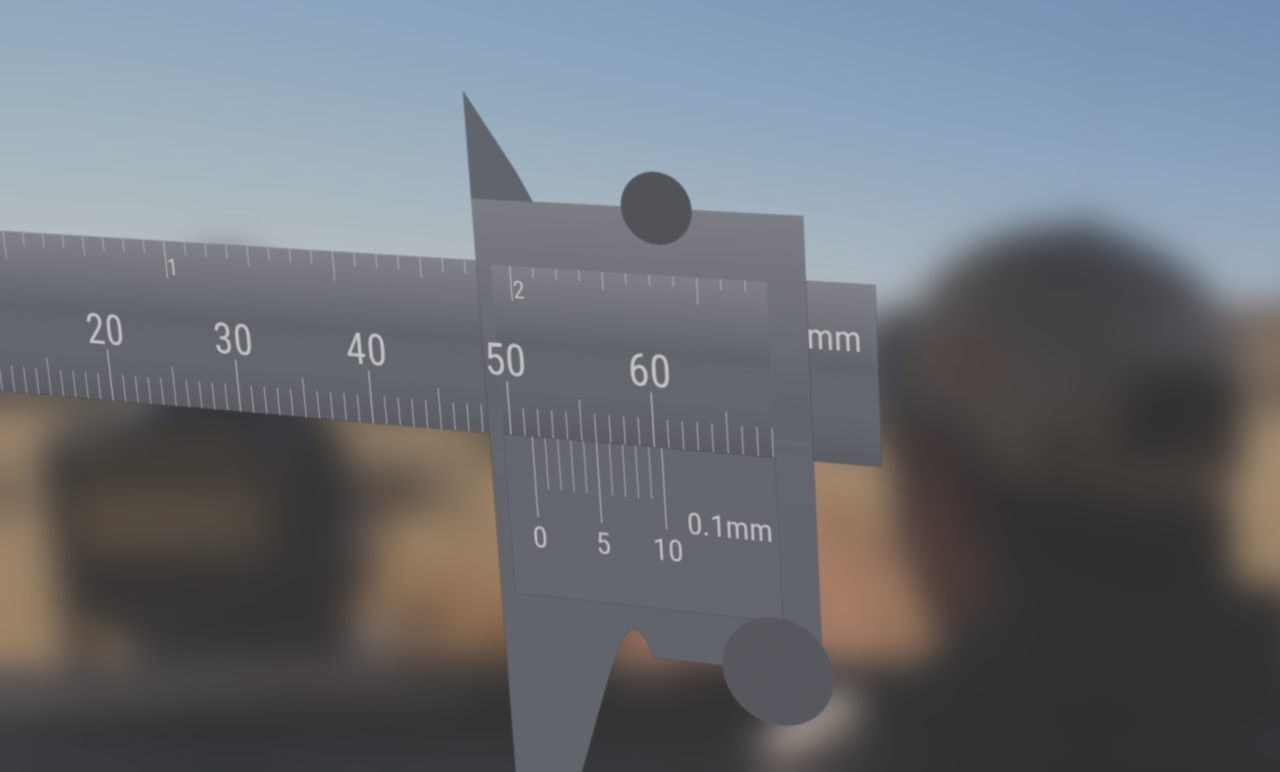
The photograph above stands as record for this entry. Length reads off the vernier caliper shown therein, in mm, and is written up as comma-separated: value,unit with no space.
51.5,mm
